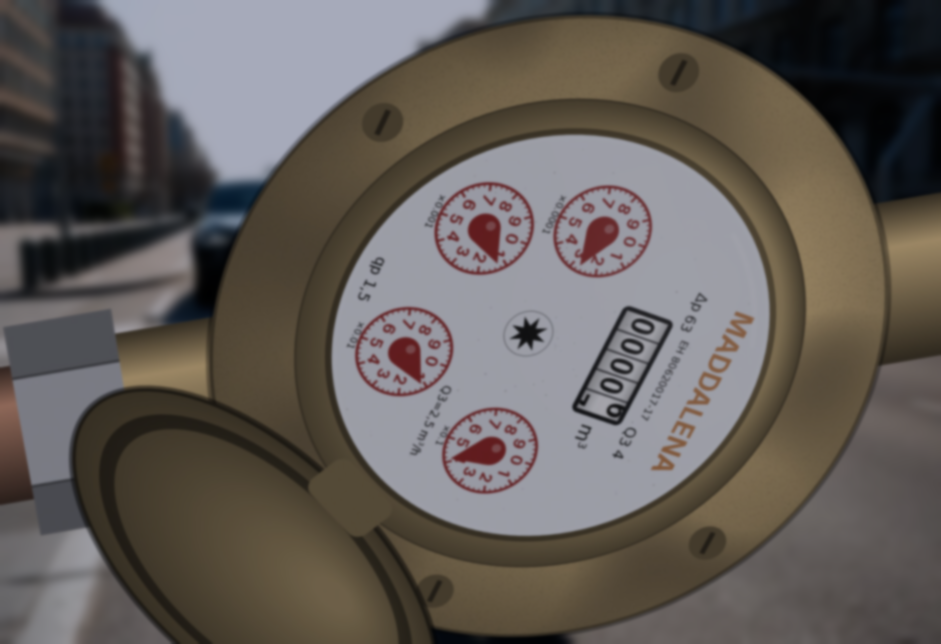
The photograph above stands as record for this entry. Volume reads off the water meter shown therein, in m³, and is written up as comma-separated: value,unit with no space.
6.4112,m³
